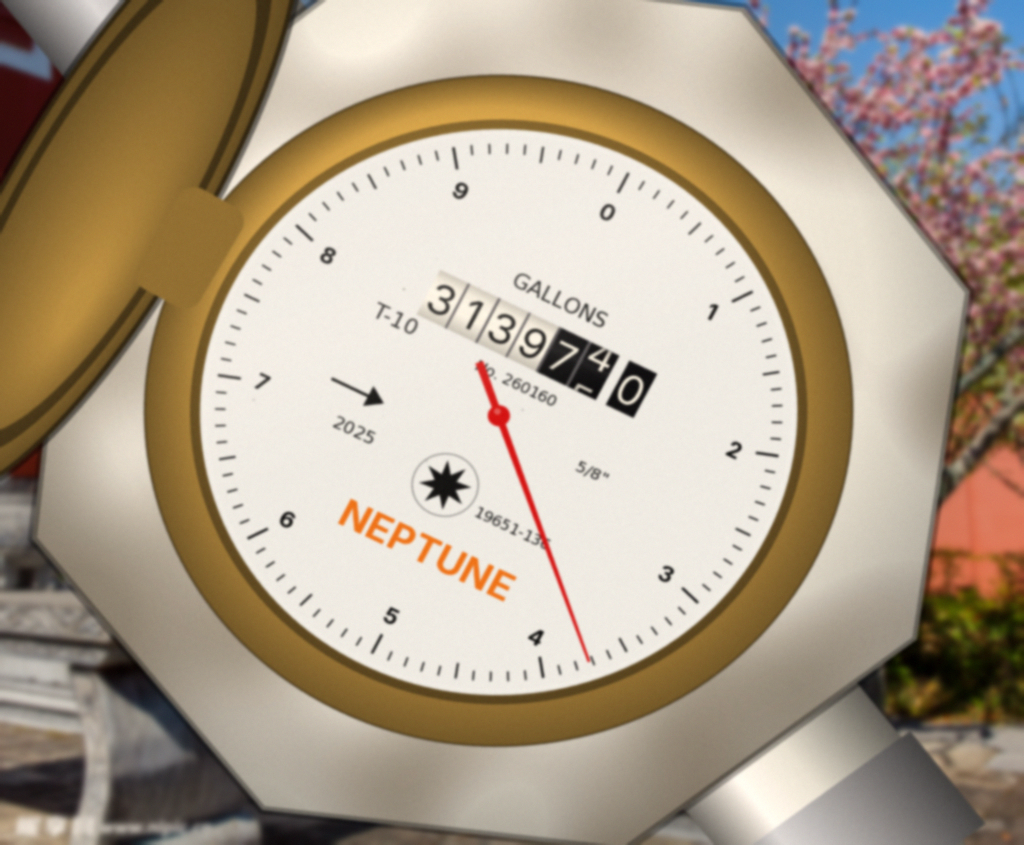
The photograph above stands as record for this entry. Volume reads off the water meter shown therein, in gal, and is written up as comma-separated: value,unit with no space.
3139743.7,gal
